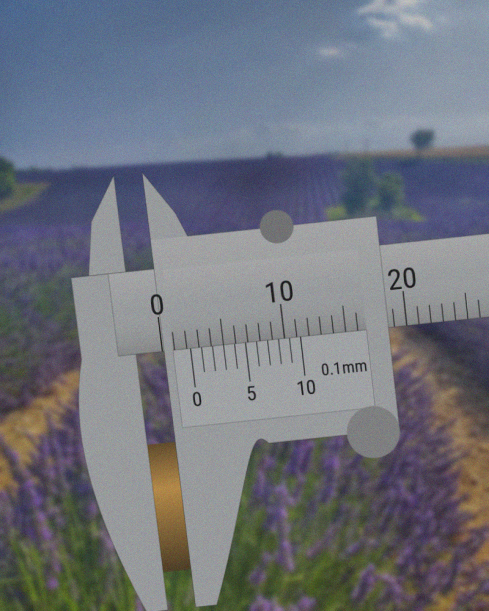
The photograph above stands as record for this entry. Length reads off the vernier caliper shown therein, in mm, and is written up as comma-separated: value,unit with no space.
2.3,mm
